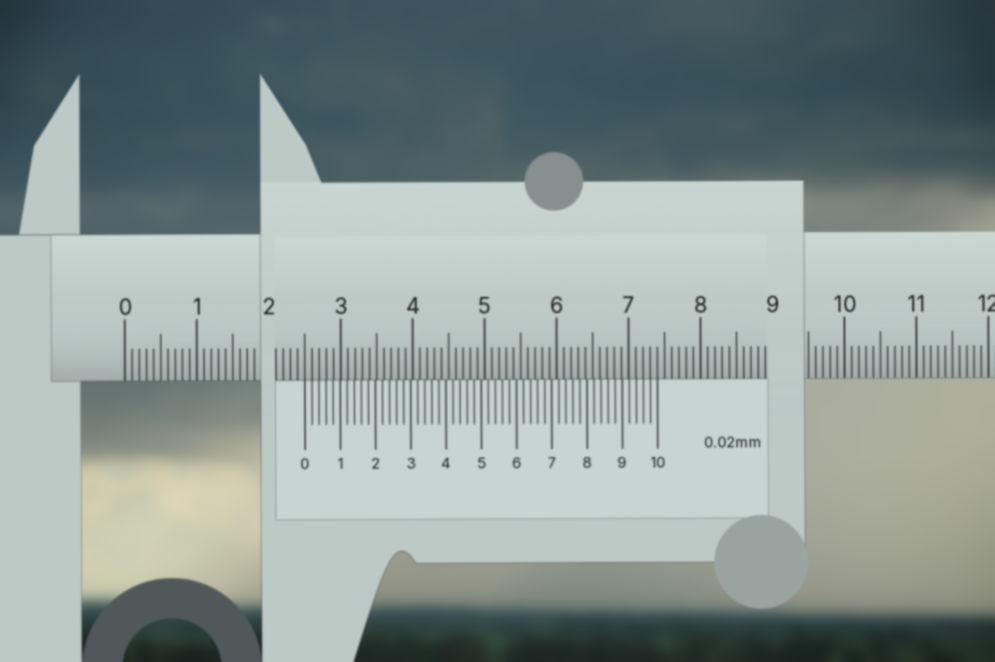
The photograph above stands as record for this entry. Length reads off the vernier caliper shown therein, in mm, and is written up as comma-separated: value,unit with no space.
25.0,mm
